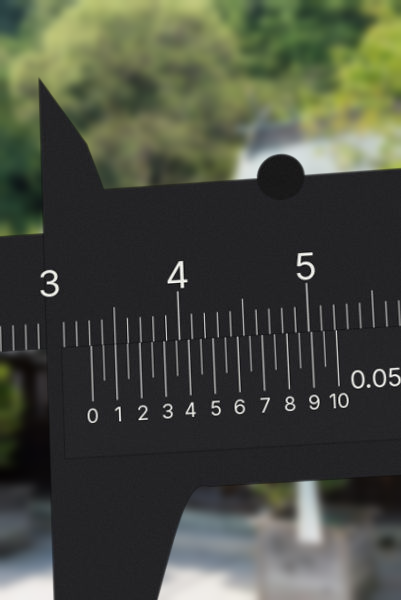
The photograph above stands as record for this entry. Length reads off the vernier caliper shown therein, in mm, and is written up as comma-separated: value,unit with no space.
33.1,mm
